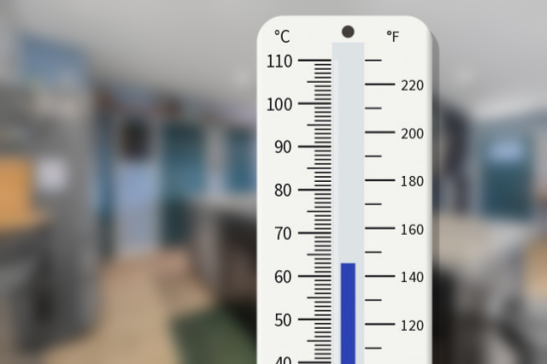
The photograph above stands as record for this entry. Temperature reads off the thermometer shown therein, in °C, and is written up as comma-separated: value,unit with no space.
63,°C
